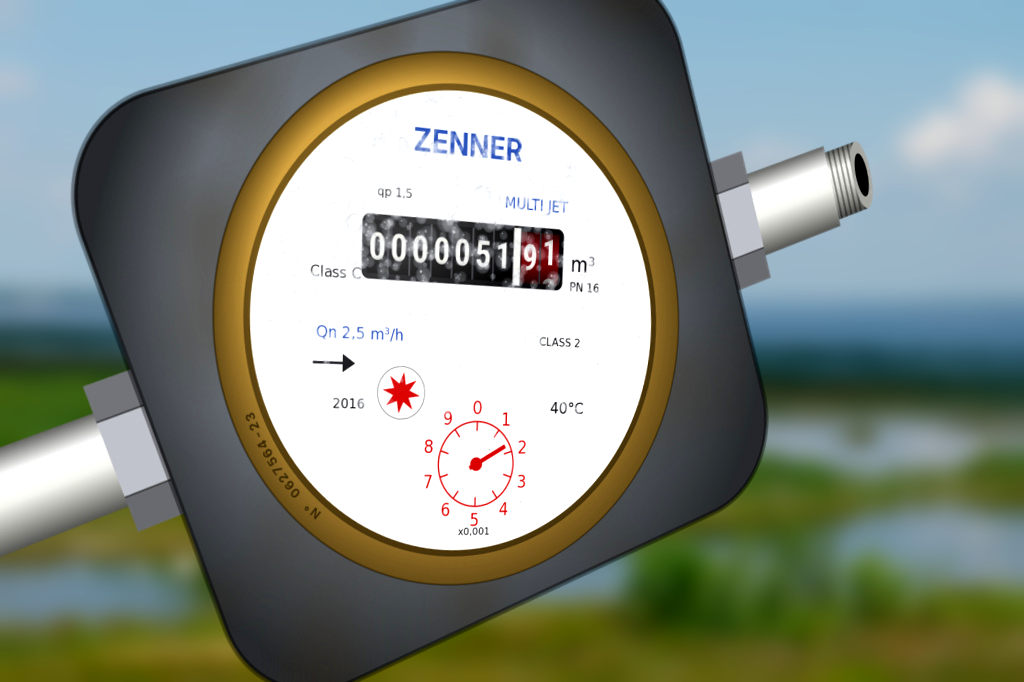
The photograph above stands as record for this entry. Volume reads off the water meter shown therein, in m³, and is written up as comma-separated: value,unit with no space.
51.911,m³
